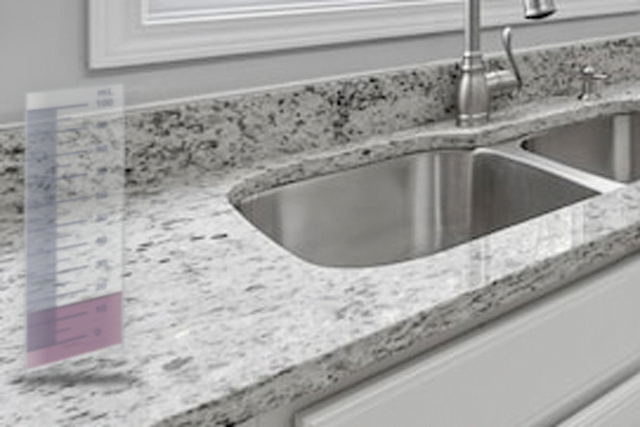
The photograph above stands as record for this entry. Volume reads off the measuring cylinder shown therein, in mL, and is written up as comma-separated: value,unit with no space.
15,mL
